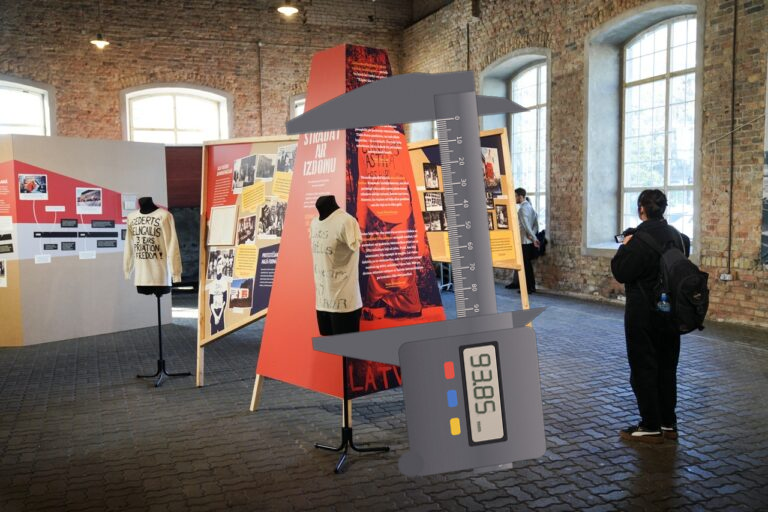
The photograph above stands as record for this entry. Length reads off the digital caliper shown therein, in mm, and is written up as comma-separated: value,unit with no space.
93.85,mm
